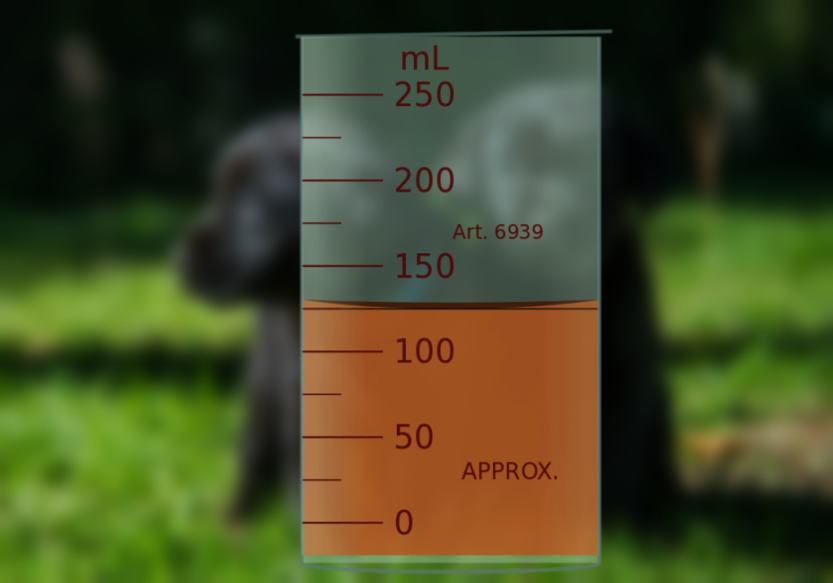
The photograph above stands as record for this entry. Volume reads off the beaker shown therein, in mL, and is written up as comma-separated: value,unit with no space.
125,mL
